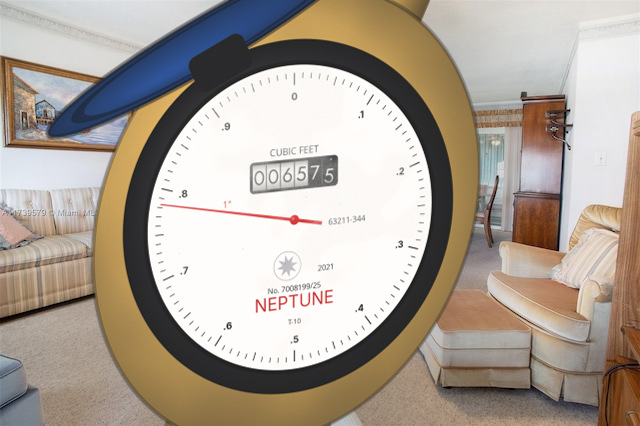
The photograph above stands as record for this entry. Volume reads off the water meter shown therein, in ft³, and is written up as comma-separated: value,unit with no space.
6574.78,ft³
